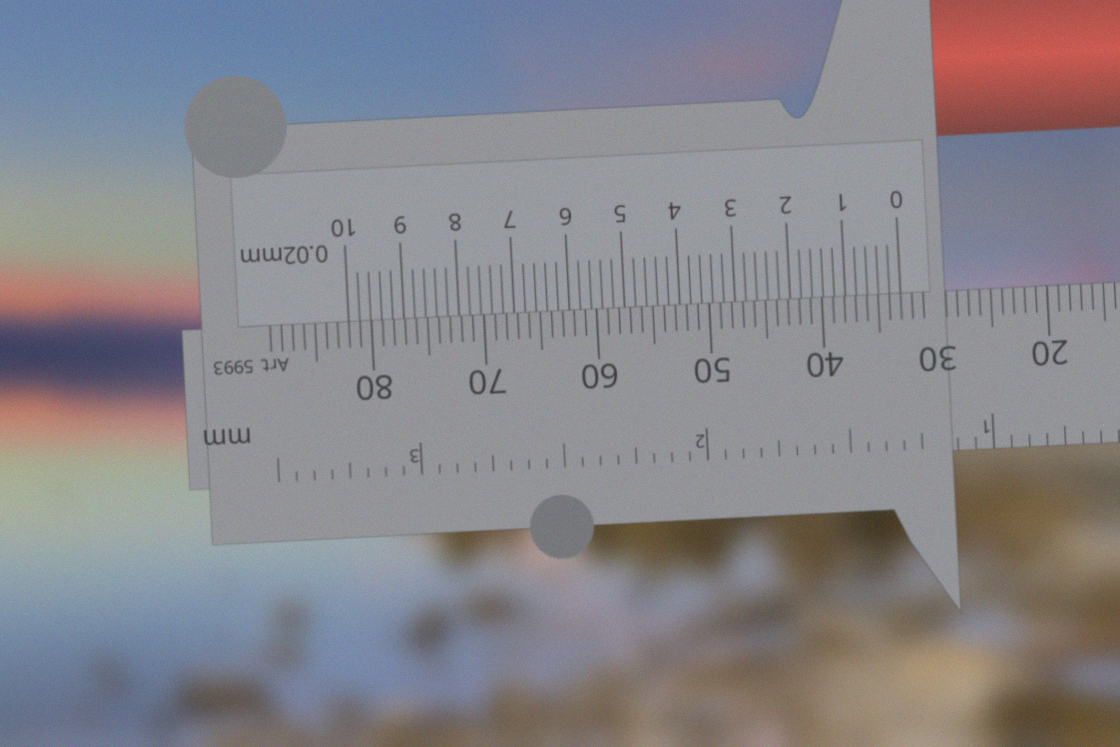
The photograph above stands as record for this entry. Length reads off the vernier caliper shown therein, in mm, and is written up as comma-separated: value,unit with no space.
33.0,mm
